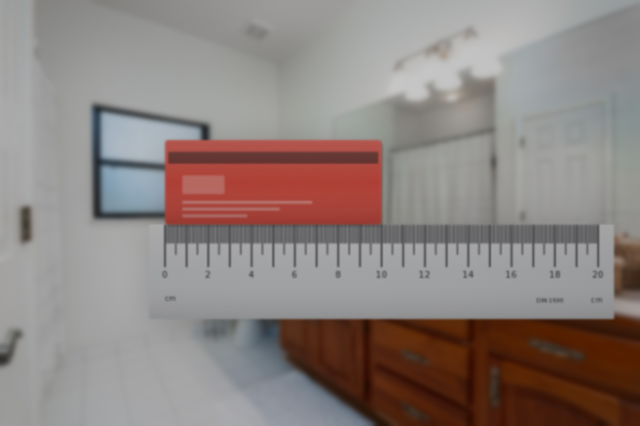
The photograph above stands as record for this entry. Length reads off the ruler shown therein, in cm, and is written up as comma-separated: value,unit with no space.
10,cm
